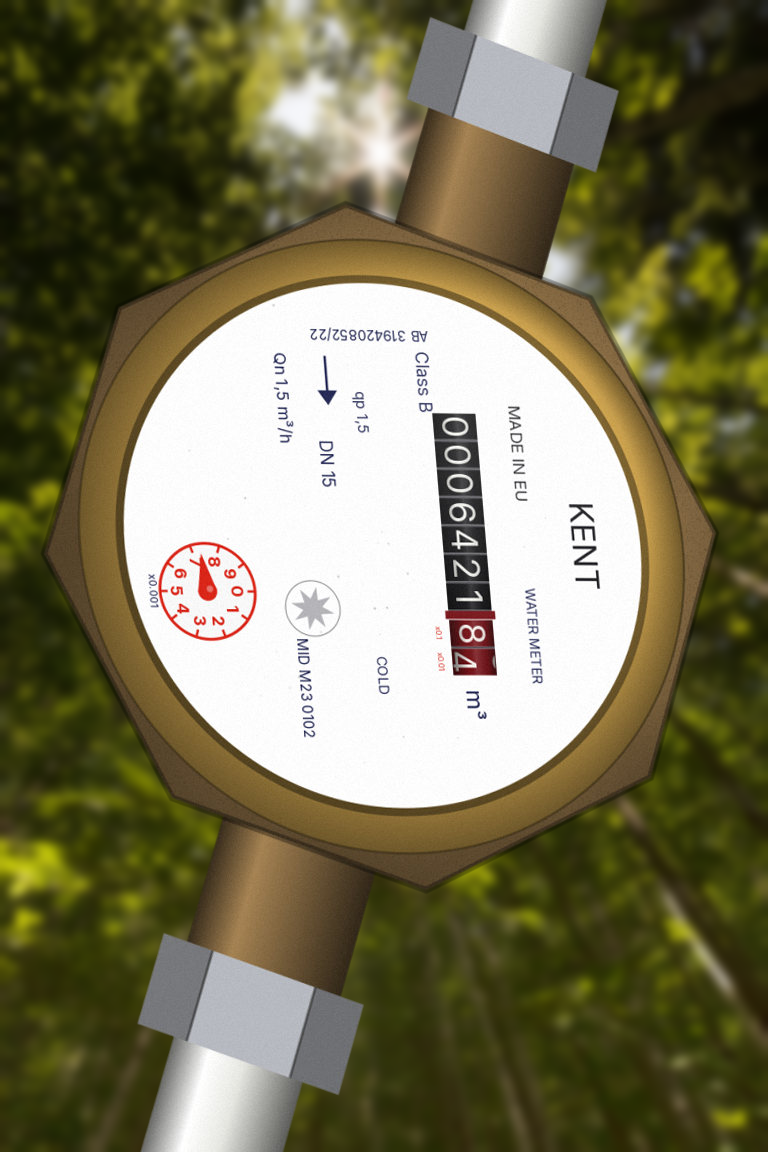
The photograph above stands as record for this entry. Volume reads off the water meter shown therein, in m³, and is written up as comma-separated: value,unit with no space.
6421.837,m³
